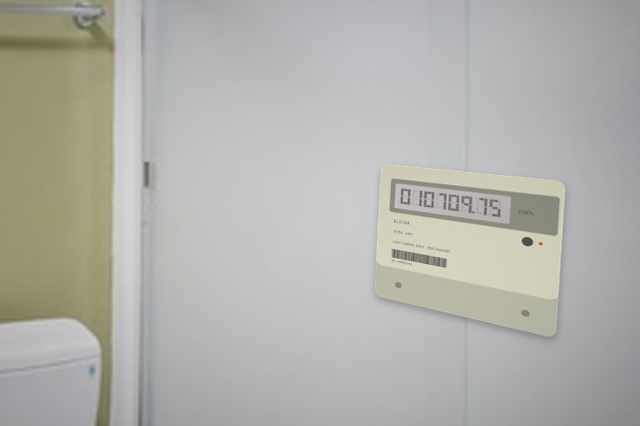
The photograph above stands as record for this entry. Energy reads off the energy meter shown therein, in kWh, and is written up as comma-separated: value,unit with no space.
10709.75,kWh
